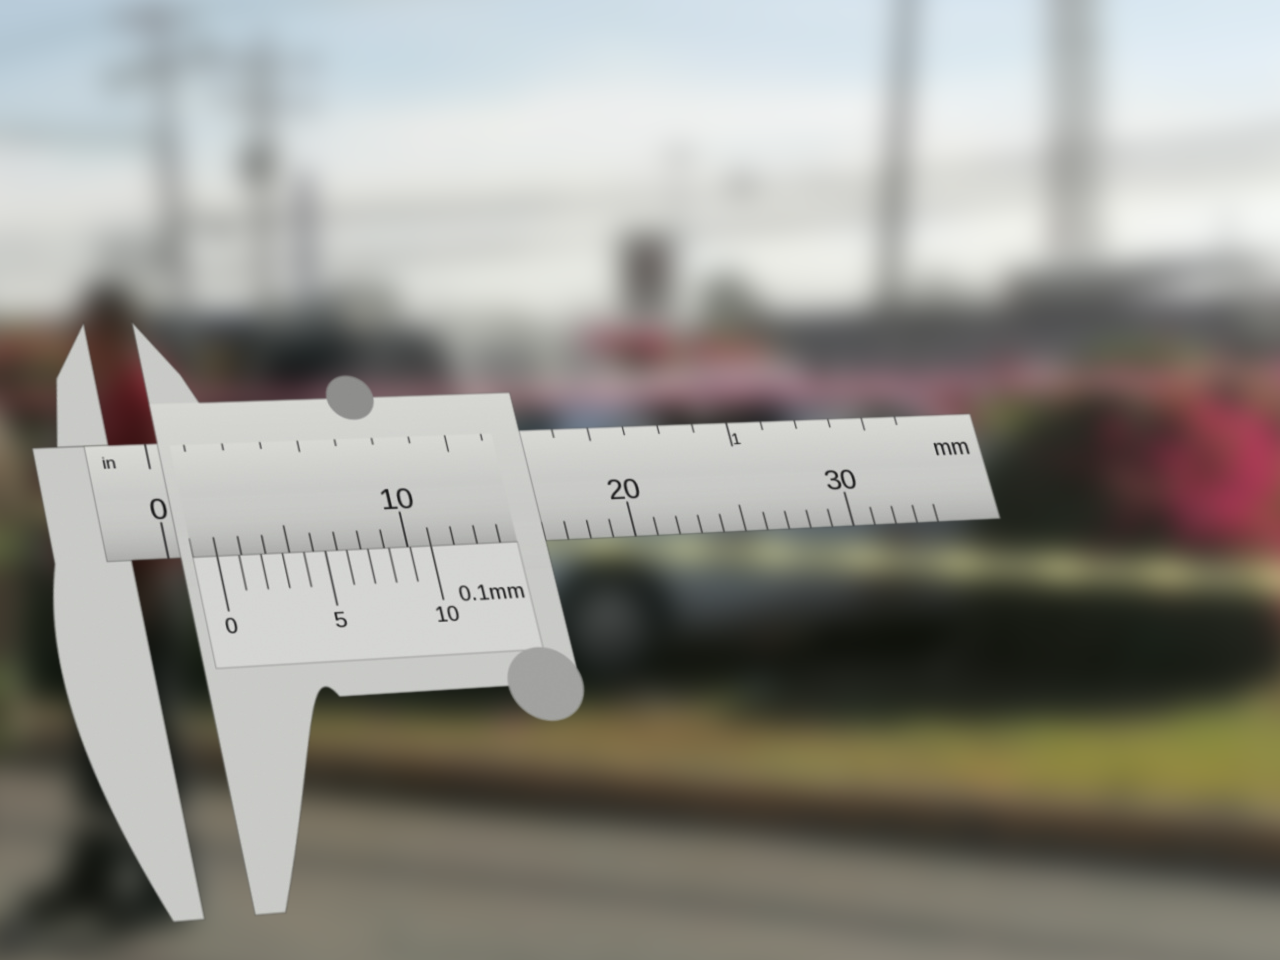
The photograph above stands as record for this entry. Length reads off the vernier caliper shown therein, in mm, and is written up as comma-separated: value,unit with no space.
2.0,mm
